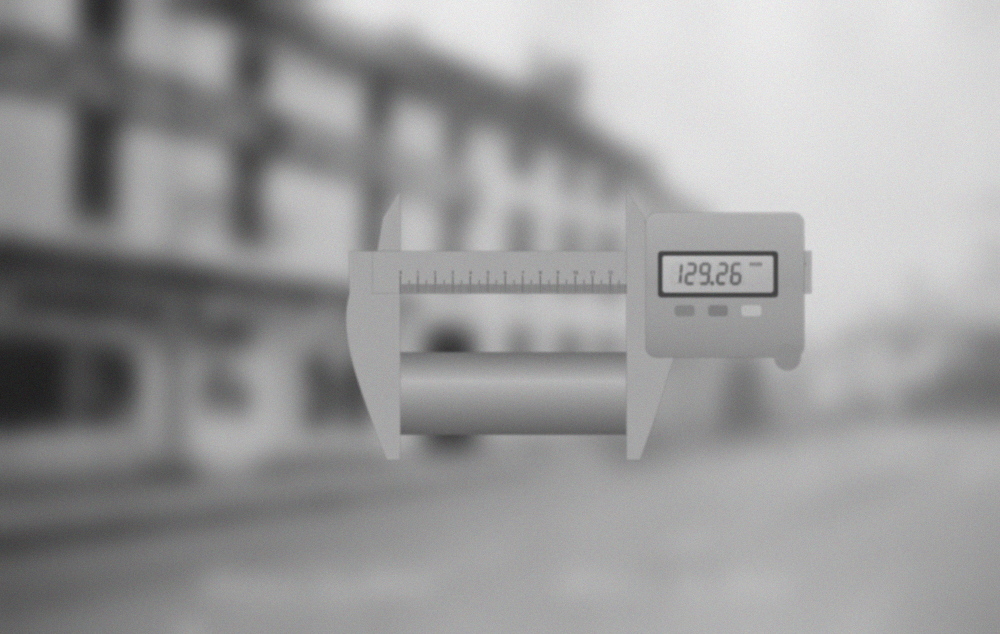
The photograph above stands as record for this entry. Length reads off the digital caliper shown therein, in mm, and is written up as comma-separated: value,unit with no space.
129.26,mm
